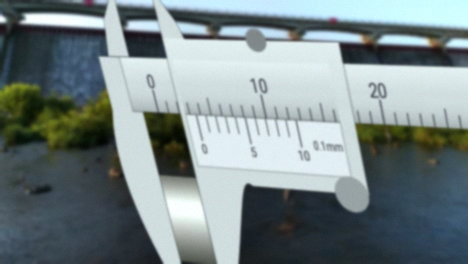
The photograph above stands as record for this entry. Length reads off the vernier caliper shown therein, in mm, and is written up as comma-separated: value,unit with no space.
3.6,mm
